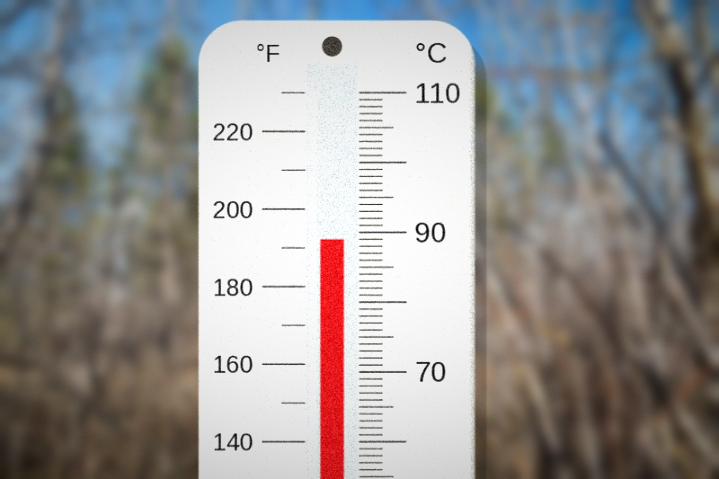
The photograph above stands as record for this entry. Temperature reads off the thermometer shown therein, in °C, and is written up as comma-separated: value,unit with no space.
89,°C
